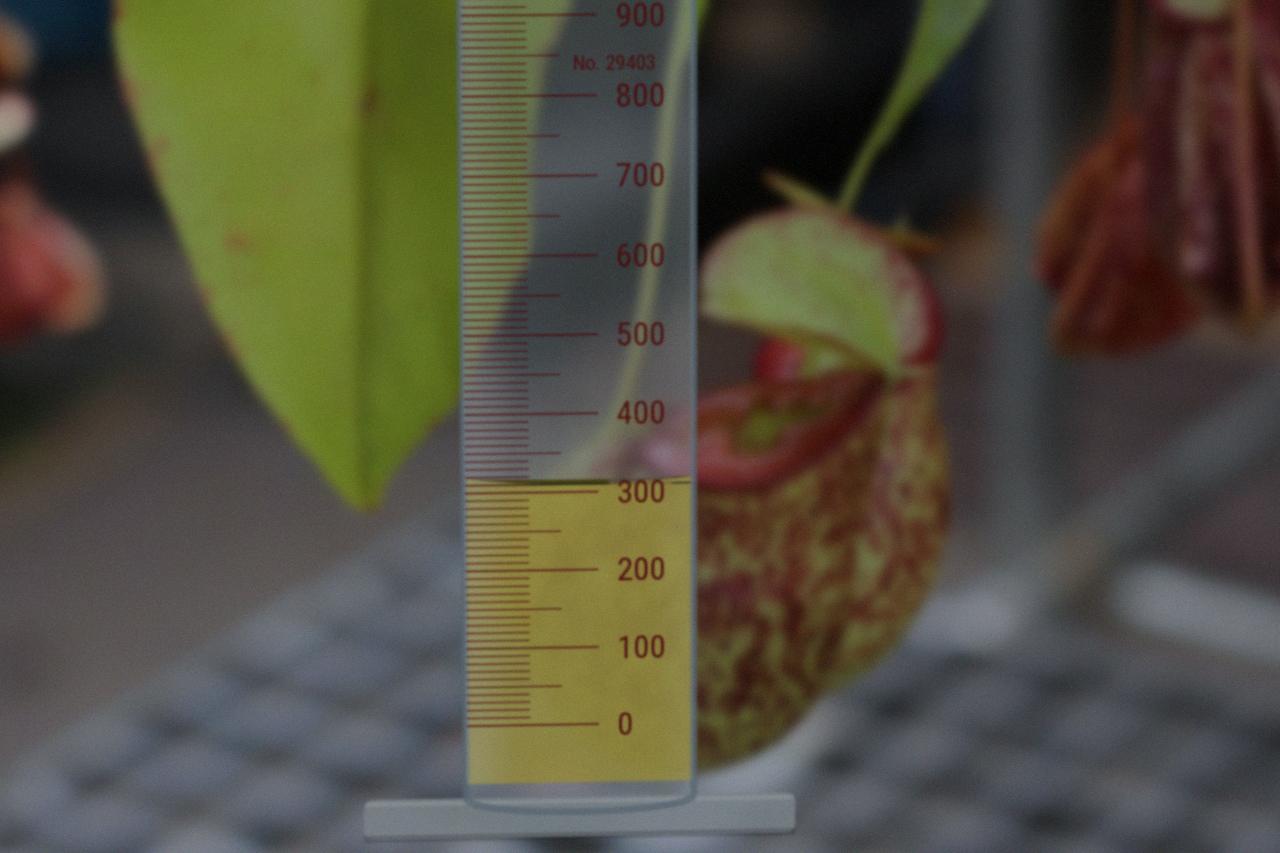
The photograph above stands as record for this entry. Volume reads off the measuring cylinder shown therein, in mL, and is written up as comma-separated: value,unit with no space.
310,mL
